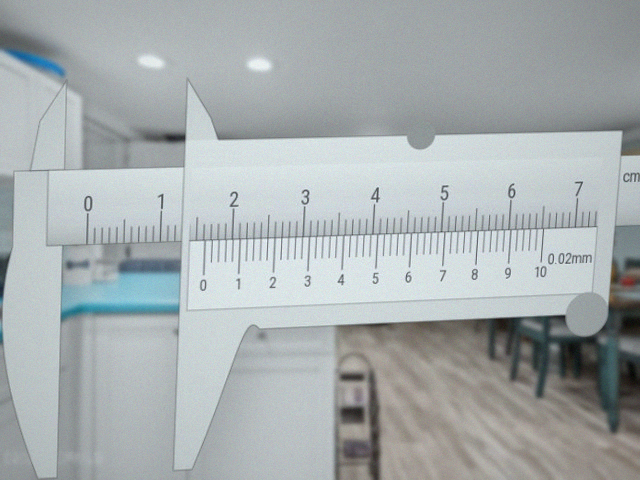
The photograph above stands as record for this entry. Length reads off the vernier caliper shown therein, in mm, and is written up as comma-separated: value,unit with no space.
16.2,mm
